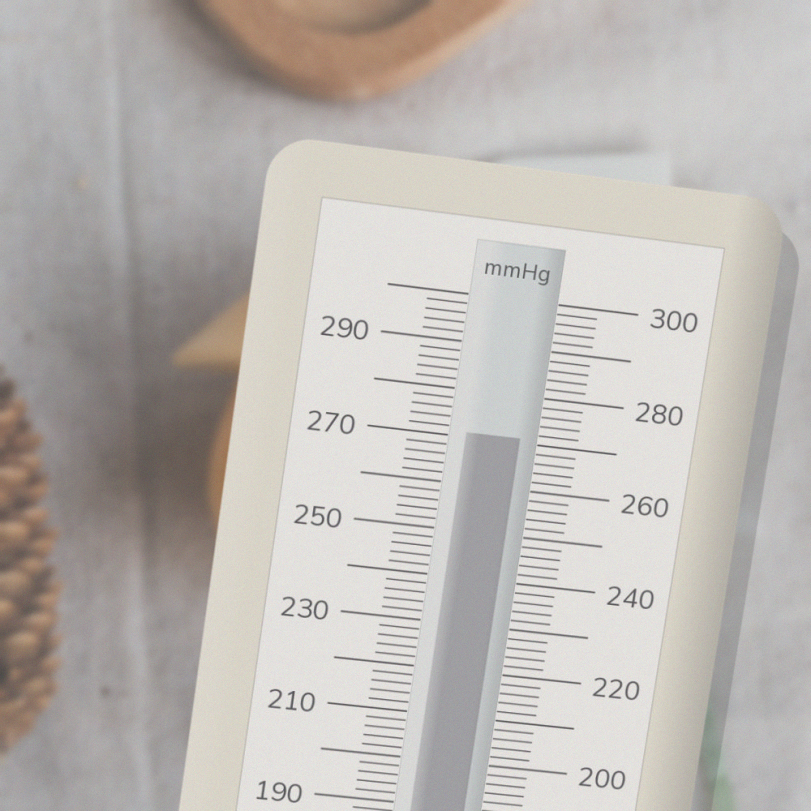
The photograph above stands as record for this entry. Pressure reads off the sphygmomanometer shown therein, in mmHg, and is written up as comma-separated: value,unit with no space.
271,mmHg
